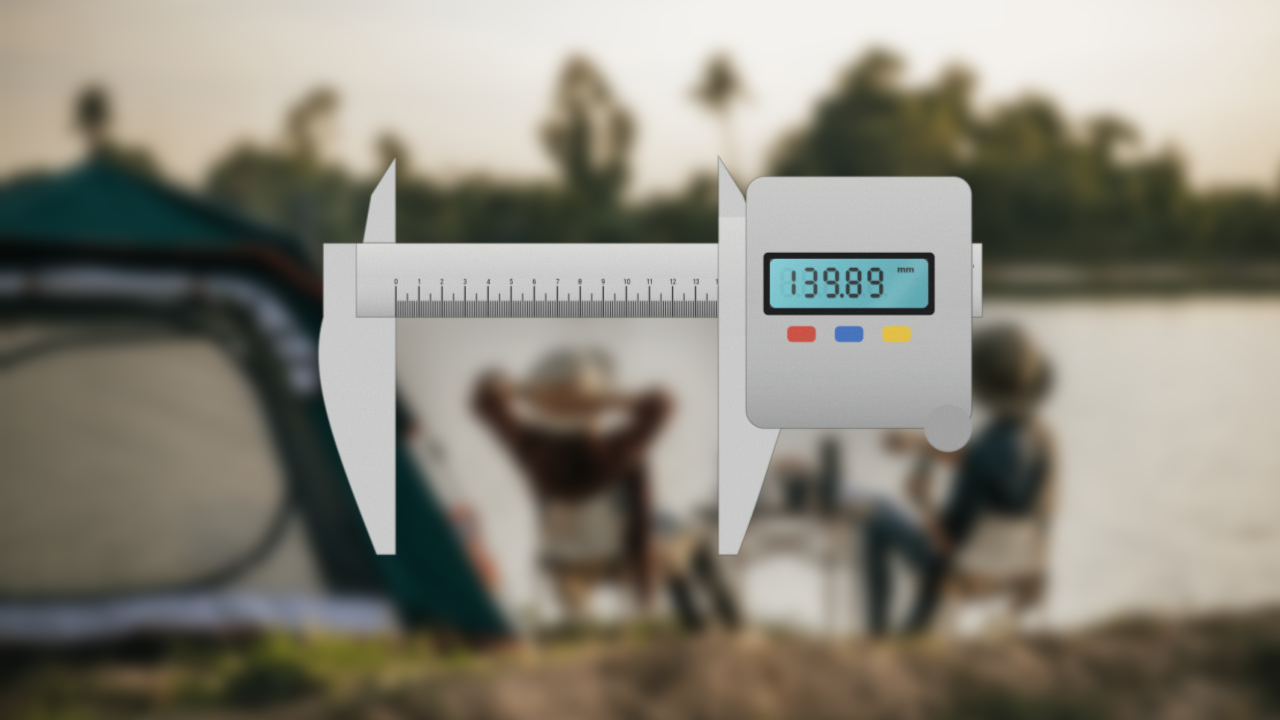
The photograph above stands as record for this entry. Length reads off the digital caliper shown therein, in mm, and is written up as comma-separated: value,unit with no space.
139.89,mm
